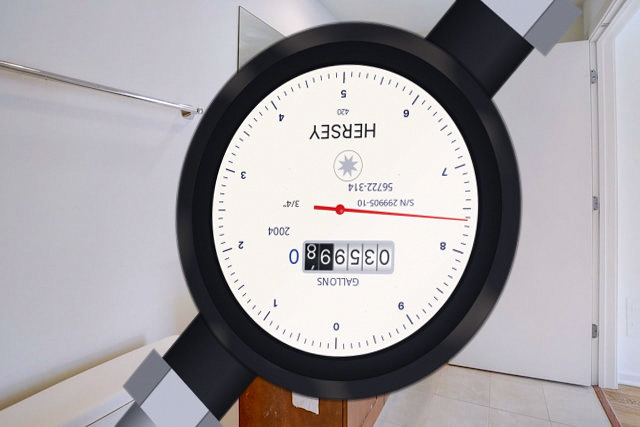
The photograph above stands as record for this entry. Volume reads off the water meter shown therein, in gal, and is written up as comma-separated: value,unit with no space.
359977.6,gal
